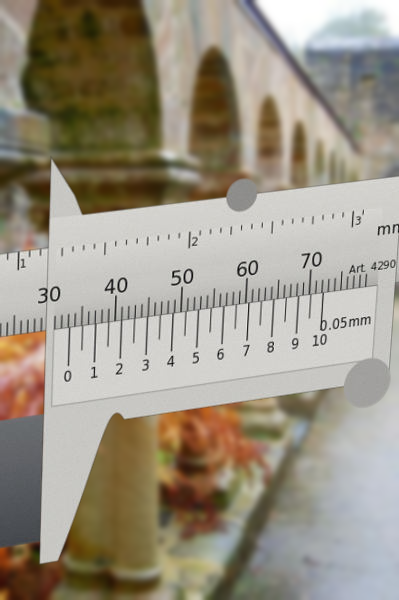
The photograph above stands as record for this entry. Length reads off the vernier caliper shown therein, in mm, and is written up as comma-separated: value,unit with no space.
33.2,mm
